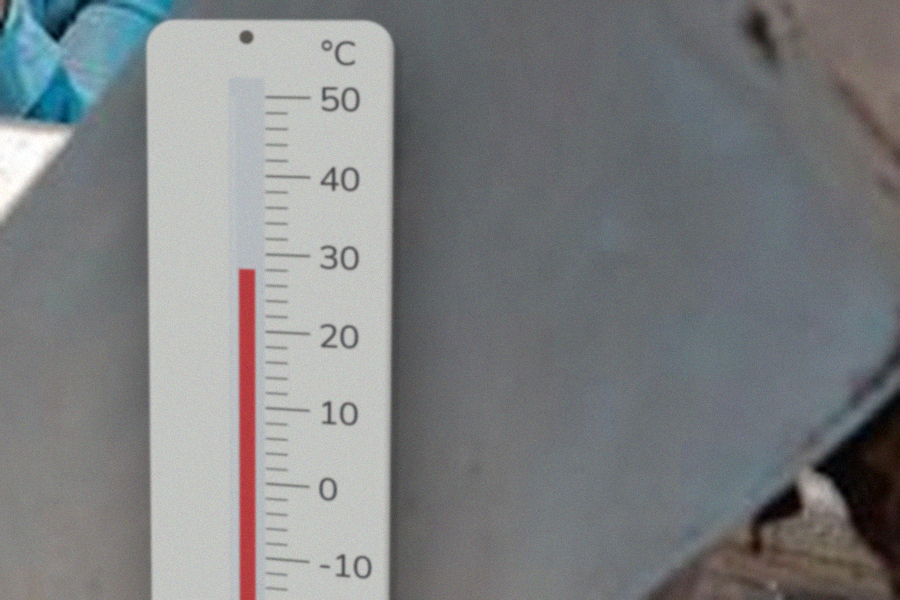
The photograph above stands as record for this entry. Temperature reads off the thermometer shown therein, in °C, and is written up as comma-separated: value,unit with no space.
28,°C
